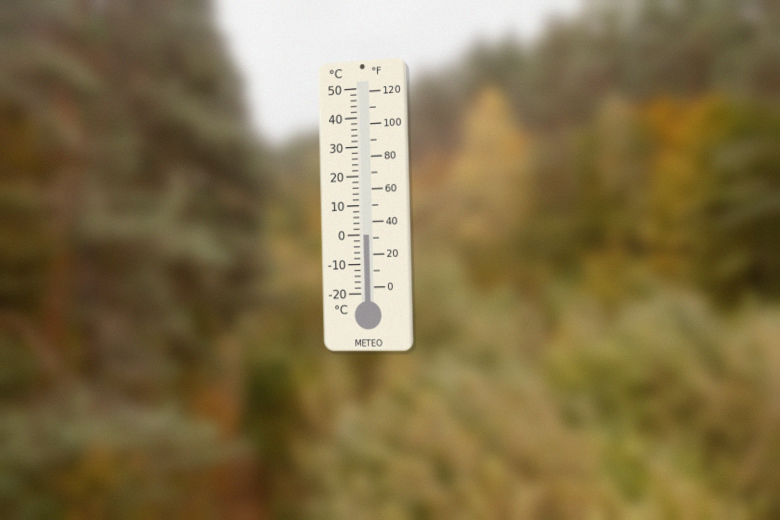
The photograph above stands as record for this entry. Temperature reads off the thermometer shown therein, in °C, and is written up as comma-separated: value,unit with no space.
0,°C
